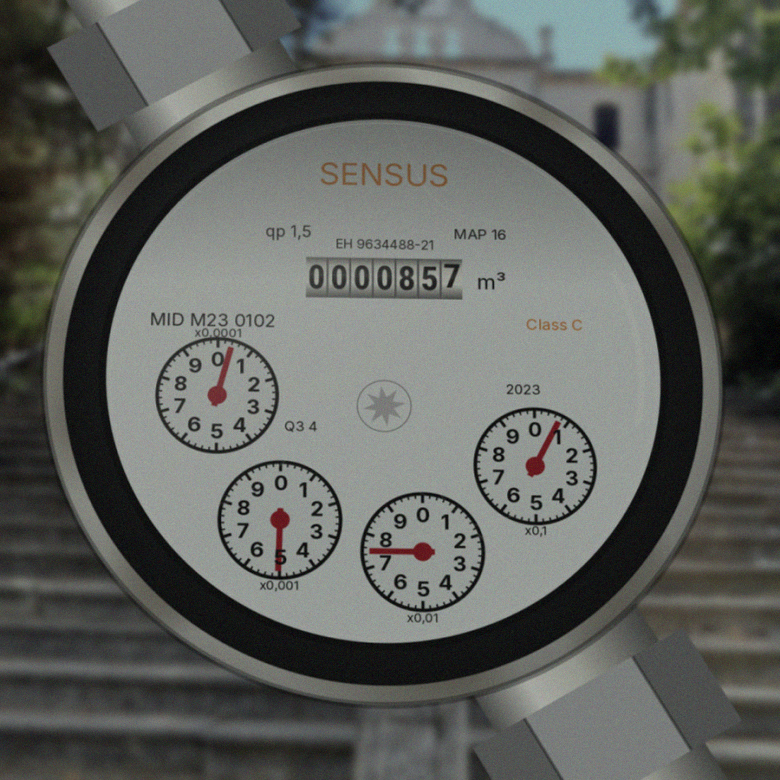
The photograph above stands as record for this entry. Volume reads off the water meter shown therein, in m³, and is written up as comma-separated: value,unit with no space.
857.0750,m³
